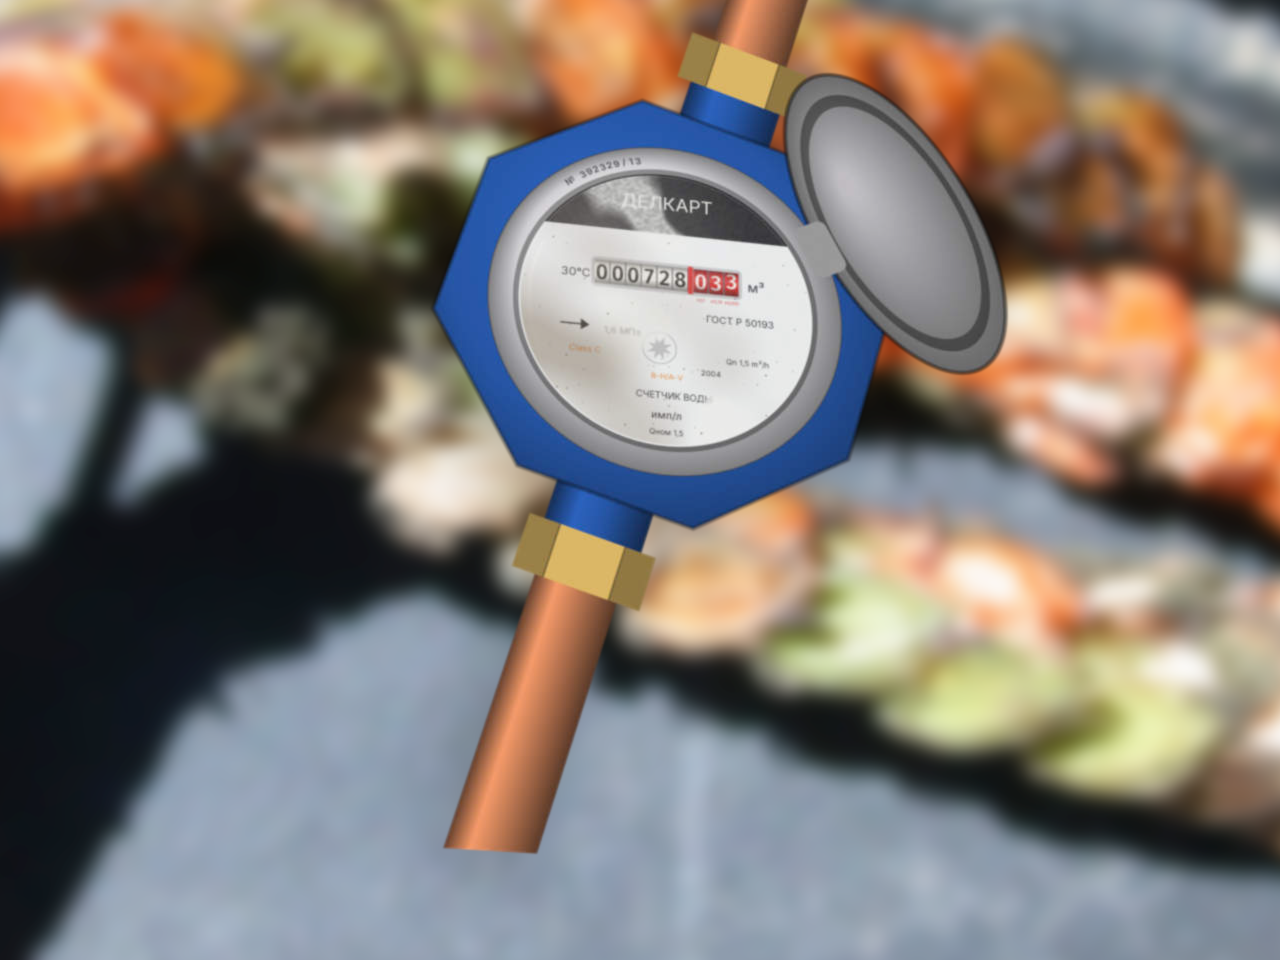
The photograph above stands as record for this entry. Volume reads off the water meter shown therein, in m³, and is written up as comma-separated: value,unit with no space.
728.033,m³
